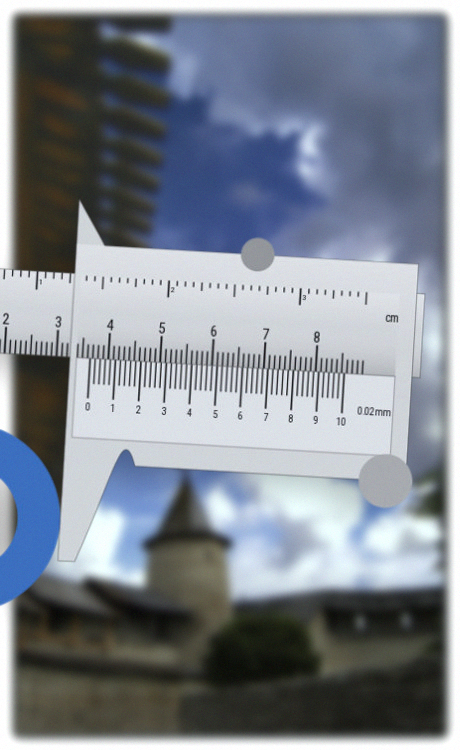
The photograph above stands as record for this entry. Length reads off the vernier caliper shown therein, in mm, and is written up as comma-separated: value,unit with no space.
36.5,mm
